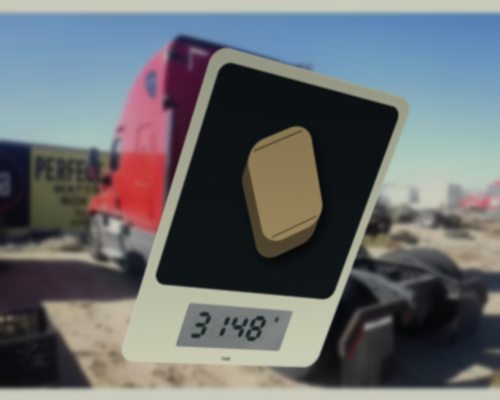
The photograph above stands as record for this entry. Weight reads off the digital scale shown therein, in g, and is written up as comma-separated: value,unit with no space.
3148,g
